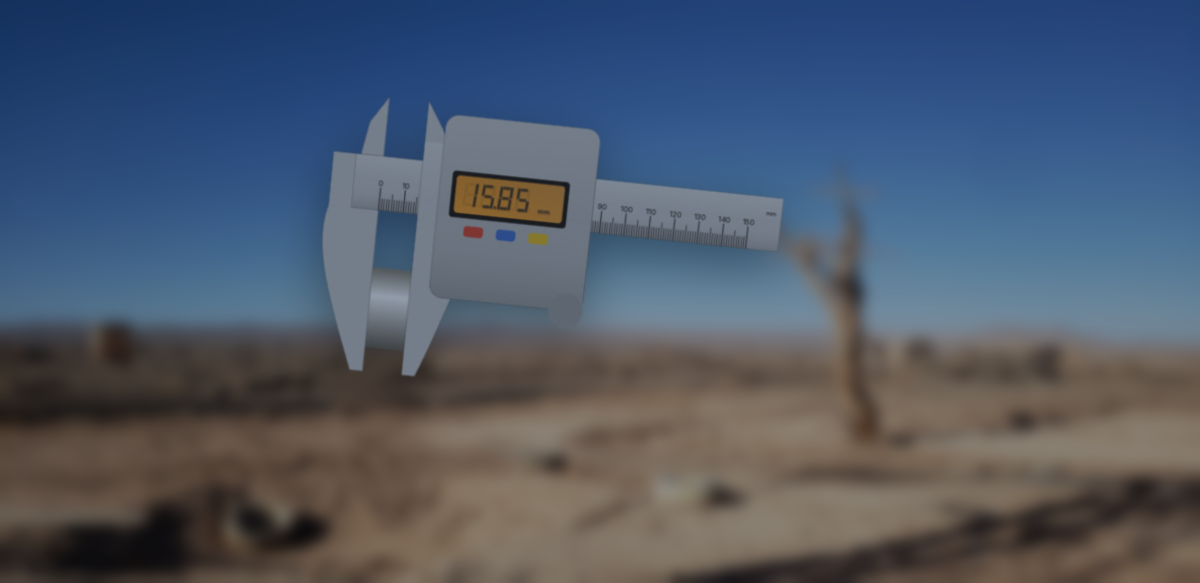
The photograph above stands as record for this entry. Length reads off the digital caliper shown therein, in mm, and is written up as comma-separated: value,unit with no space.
15.85,mm
